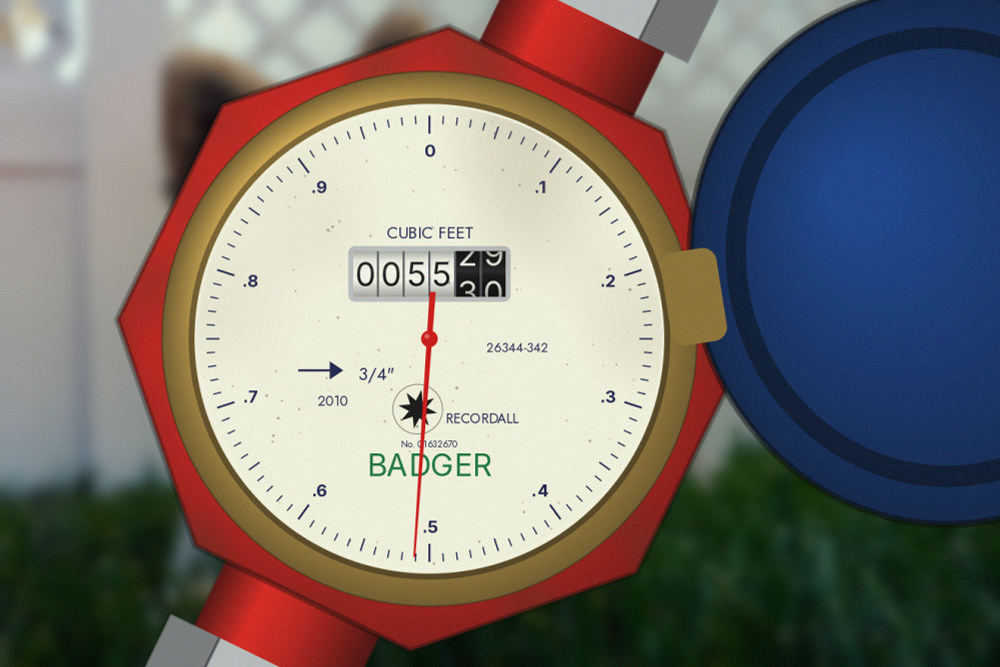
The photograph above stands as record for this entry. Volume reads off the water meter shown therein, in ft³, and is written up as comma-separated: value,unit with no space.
5529.51,ft³
